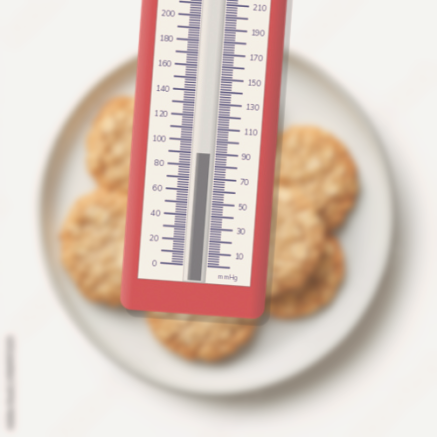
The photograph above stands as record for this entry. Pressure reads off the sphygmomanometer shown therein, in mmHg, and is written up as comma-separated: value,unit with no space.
90,mmHg
